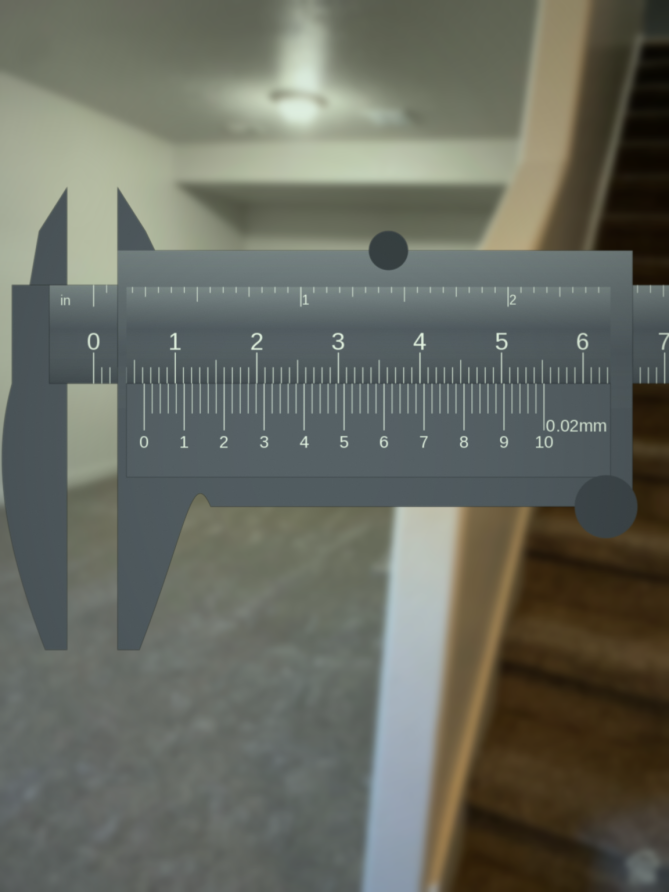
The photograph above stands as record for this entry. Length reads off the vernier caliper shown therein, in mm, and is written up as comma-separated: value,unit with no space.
6.2,mm
